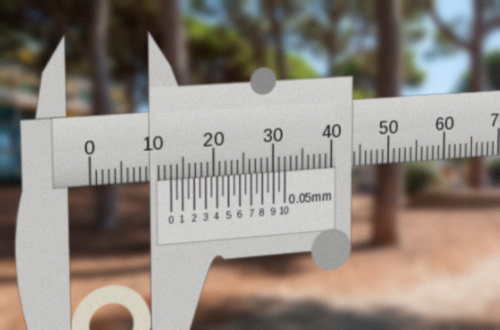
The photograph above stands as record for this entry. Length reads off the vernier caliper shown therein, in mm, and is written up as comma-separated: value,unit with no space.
13.0,mm
